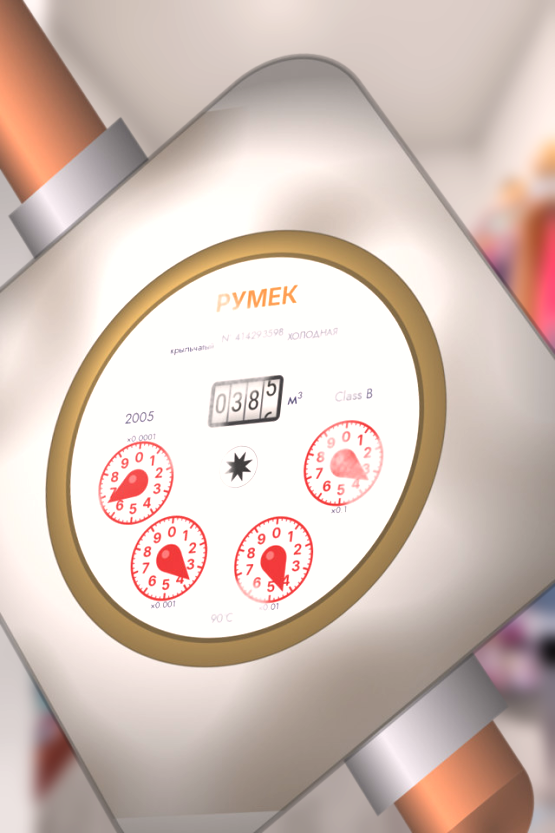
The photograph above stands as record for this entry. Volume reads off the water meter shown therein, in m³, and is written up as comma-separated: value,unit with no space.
385.3436,m³
